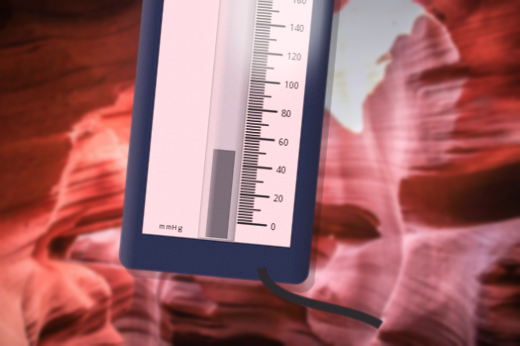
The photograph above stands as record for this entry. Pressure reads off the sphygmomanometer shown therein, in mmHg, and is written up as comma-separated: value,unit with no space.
50,mmHg
